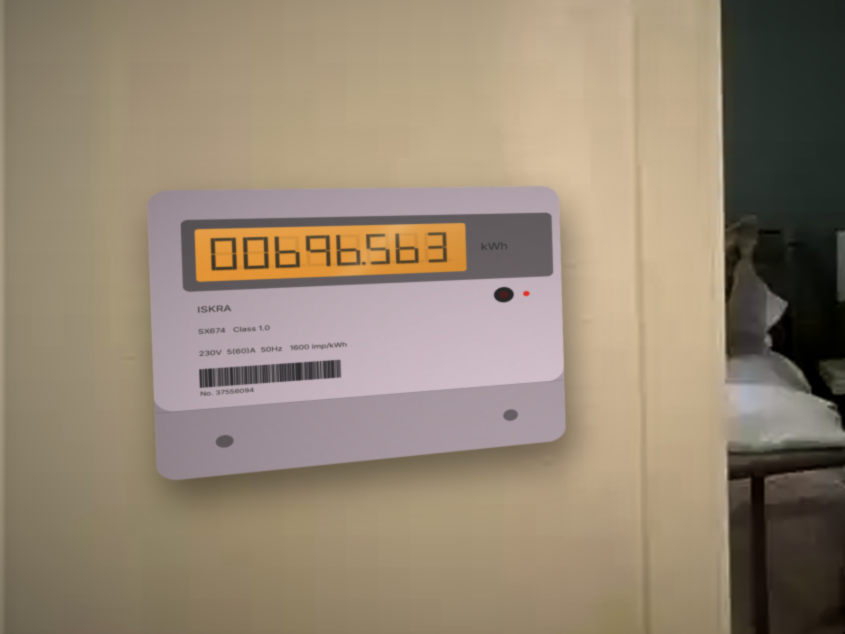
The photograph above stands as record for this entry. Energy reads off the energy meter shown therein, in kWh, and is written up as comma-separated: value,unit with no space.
696.563,kWh
